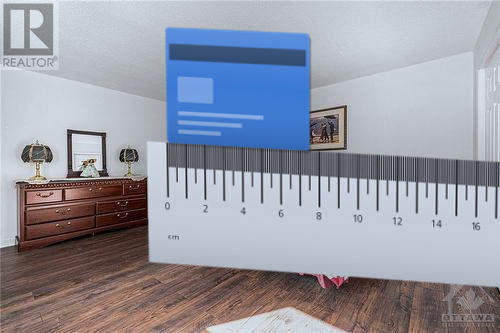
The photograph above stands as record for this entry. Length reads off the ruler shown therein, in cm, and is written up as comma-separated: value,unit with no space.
7.5,cm
